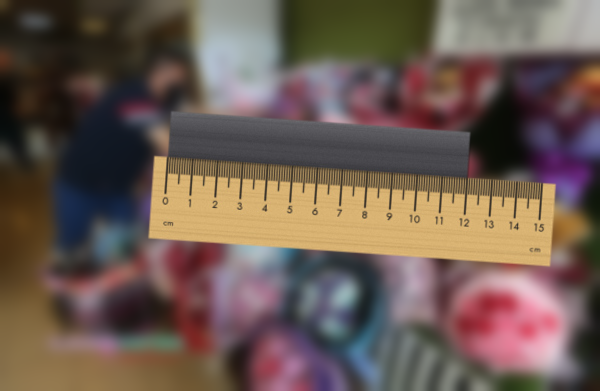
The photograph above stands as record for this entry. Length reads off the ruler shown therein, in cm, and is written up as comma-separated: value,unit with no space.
12,cm
